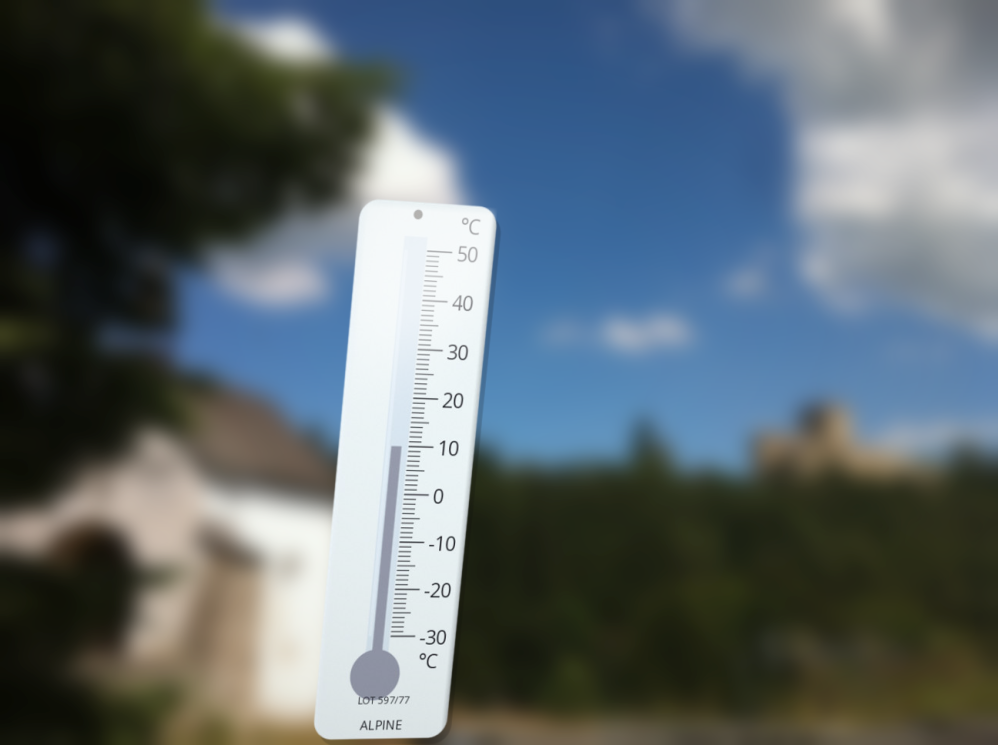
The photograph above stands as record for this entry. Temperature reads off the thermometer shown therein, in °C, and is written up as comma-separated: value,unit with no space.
10,°C
